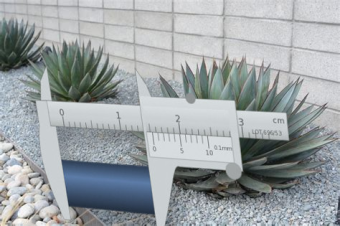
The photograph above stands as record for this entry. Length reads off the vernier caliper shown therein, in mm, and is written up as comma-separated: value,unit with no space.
15.4,mm
